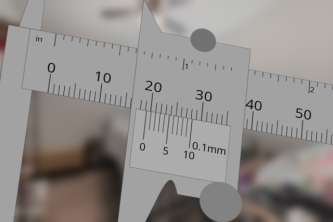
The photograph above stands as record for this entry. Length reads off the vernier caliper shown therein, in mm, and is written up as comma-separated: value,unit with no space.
19.2,mm
